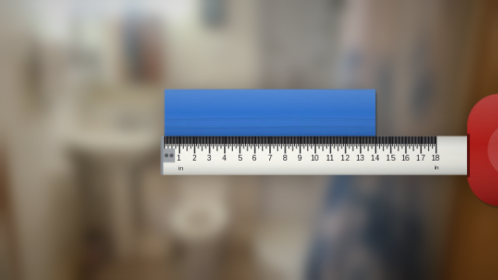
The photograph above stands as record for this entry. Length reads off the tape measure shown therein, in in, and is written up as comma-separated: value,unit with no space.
14,in
